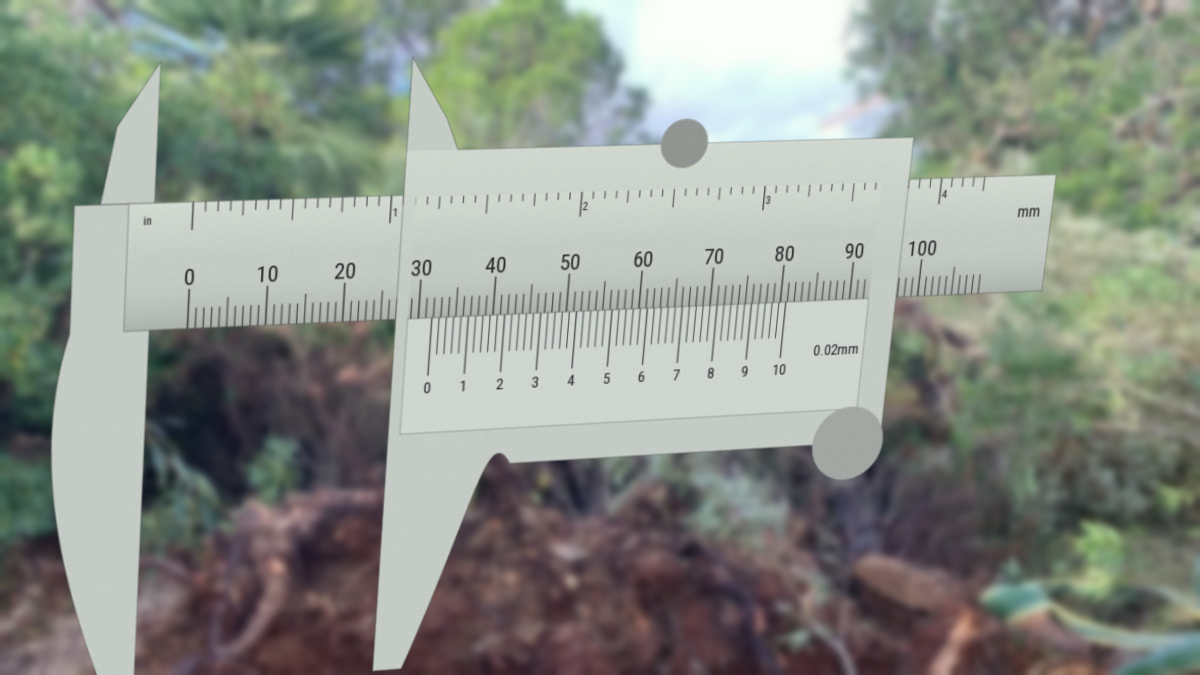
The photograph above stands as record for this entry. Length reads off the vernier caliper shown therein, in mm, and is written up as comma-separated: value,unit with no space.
31.8,mm
